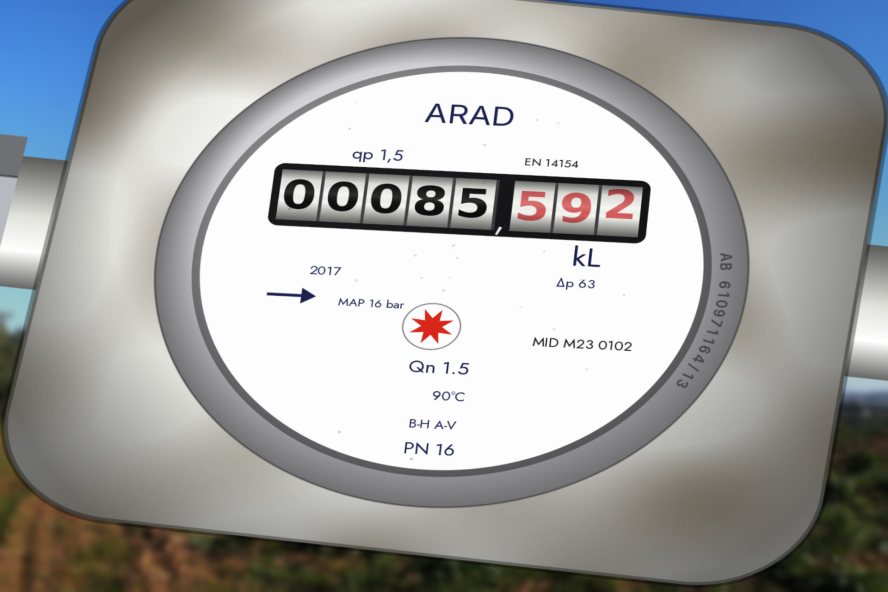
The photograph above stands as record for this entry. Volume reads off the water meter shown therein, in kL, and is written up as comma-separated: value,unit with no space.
85.592,kL
